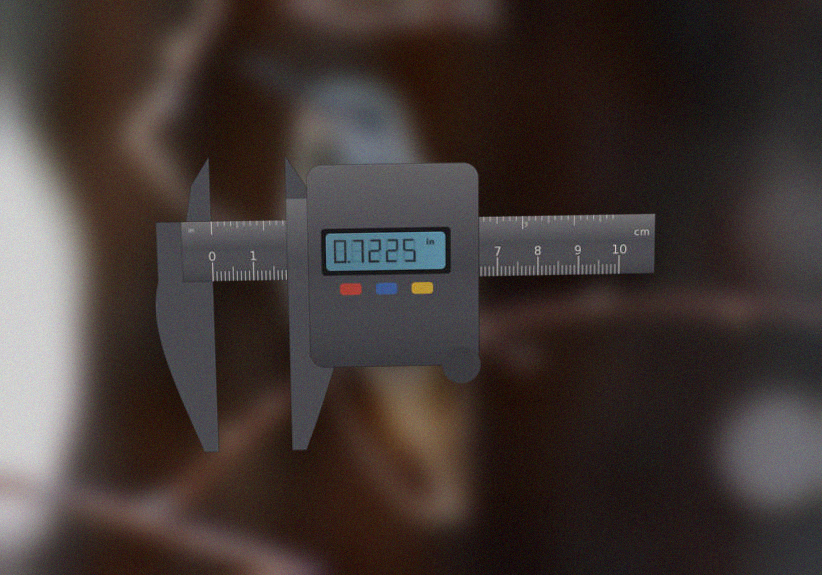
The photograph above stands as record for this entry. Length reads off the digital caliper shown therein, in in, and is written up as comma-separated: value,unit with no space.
0.7225,in
